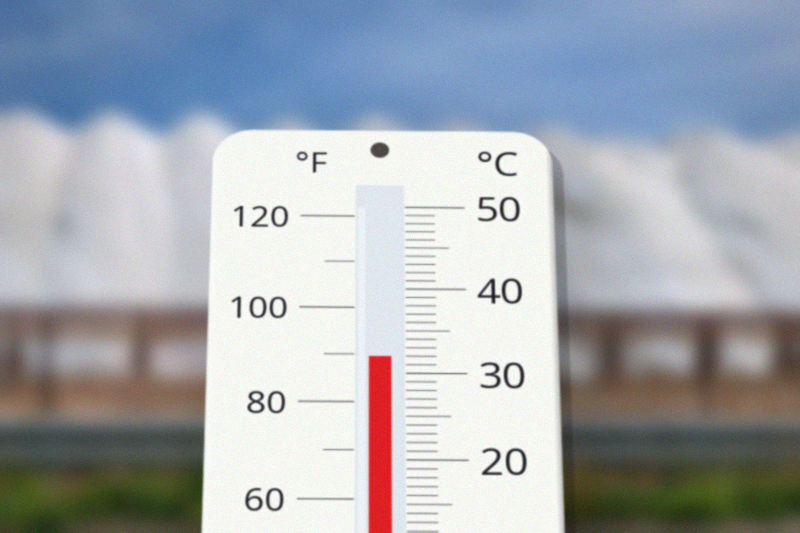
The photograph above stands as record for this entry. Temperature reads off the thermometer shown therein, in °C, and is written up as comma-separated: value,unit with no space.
32,°C
